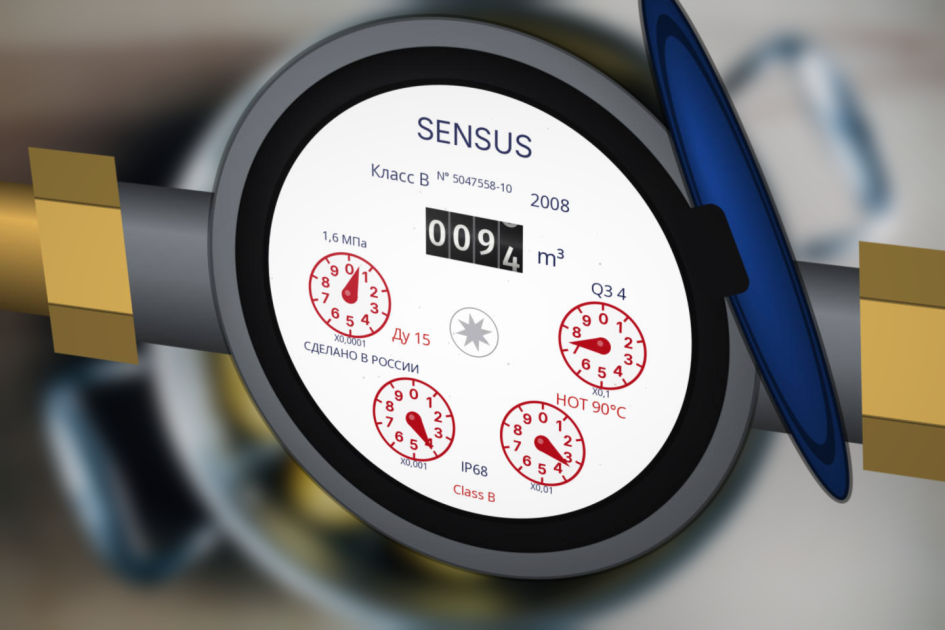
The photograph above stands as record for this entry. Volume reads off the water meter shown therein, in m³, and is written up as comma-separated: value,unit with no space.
93.7340,m³
